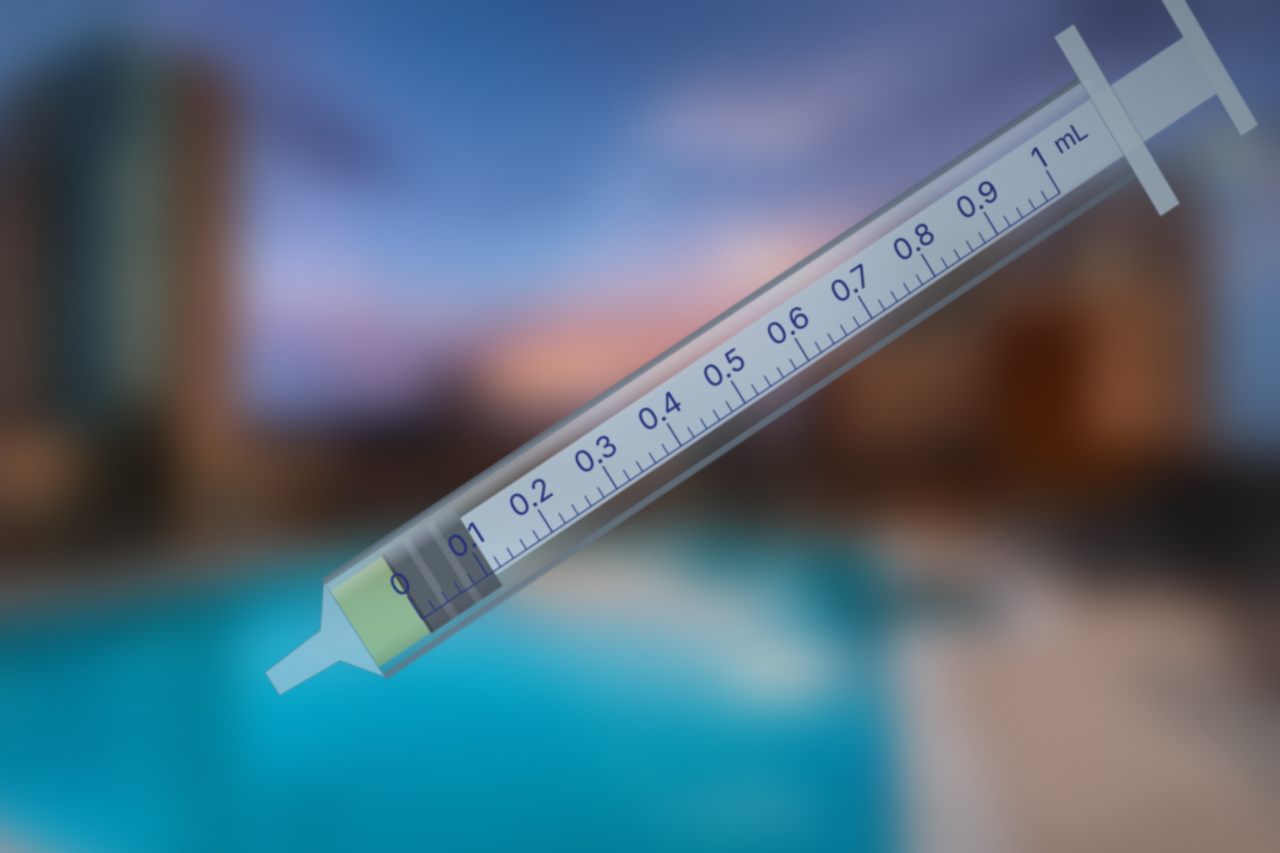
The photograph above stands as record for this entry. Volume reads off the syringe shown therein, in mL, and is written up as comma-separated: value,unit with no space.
0,mL
